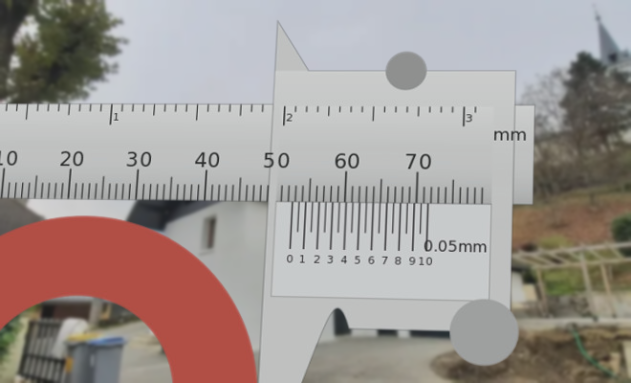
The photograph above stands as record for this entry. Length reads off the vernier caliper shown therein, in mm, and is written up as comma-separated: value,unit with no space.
52.6,mm
